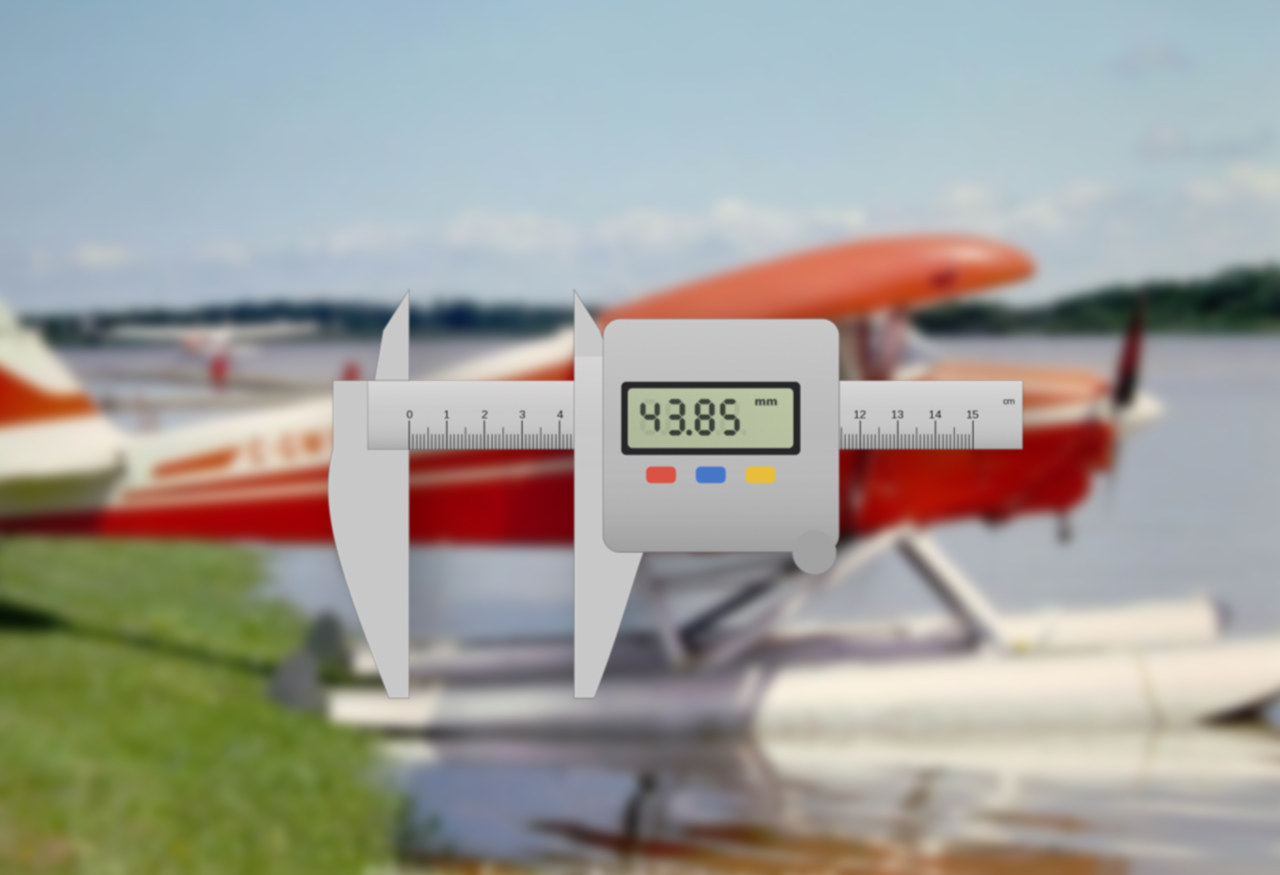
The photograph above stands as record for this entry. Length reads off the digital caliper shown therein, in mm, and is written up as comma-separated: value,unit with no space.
43.85,mm
